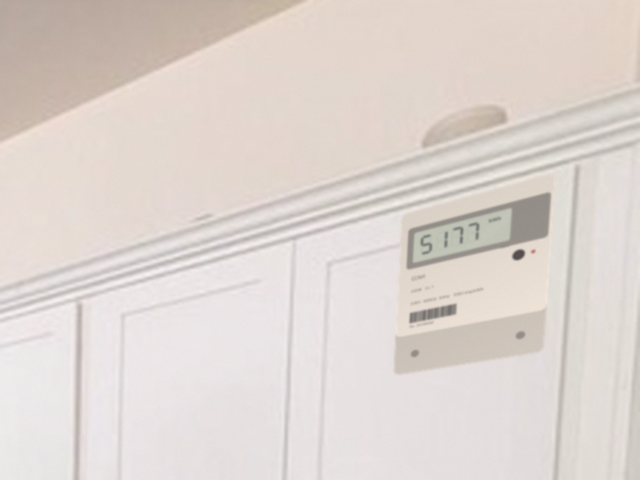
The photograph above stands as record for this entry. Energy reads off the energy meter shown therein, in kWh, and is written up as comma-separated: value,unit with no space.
5177,kWh
